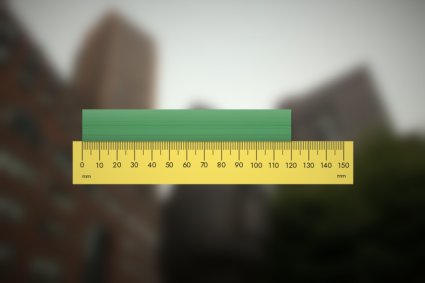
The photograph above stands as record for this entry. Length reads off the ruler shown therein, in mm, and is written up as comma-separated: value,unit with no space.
120,mm
